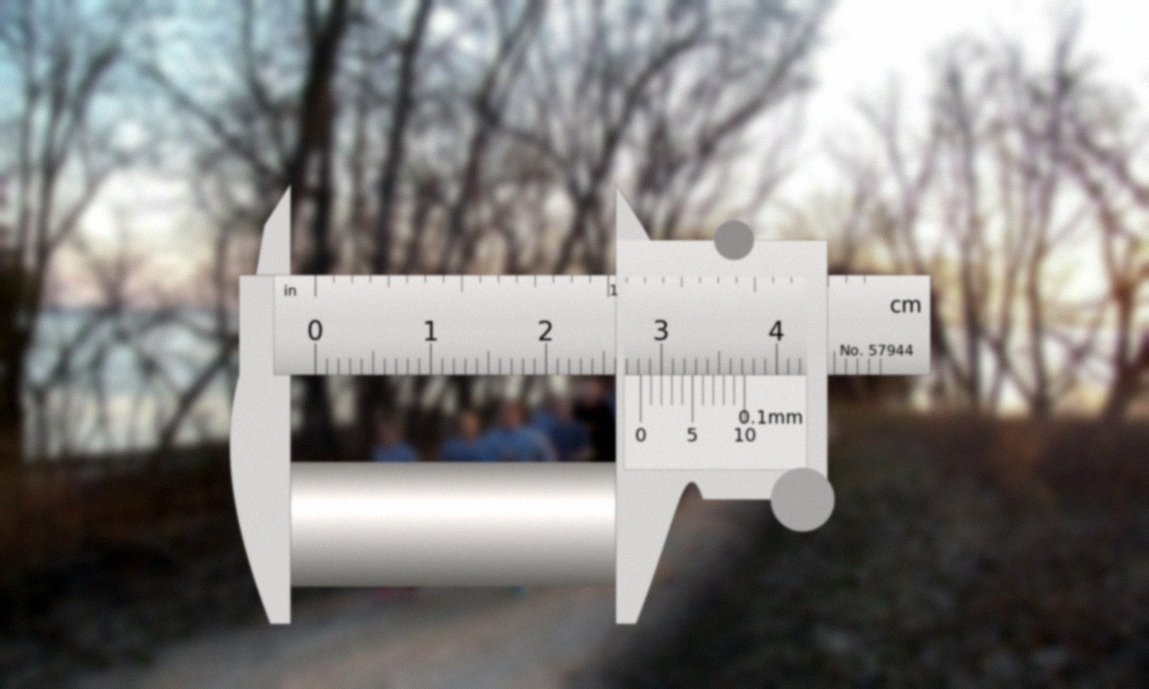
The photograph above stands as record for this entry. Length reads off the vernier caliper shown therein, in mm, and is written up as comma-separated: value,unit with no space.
28.2,mm
